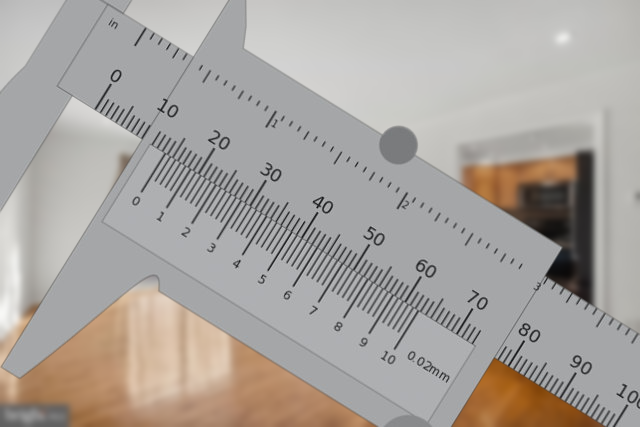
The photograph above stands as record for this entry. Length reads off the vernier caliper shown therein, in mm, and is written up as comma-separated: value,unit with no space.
13.6,mm
